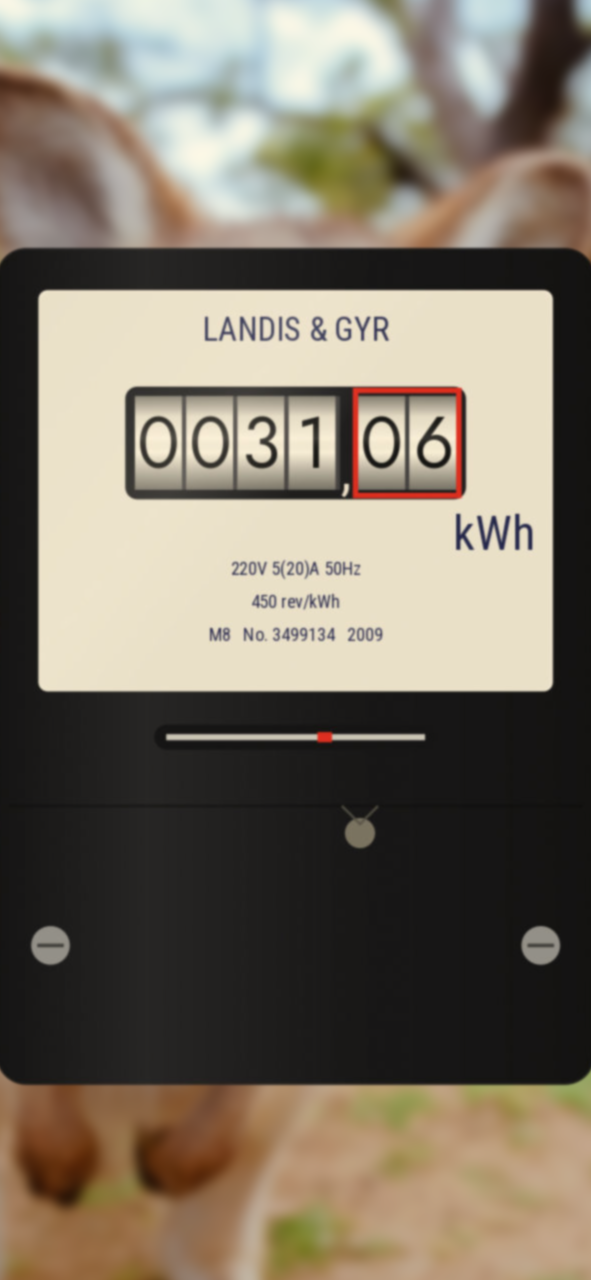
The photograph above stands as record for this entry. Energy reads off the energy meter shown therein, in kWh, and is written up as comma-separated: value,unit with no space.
31.06,kWh
